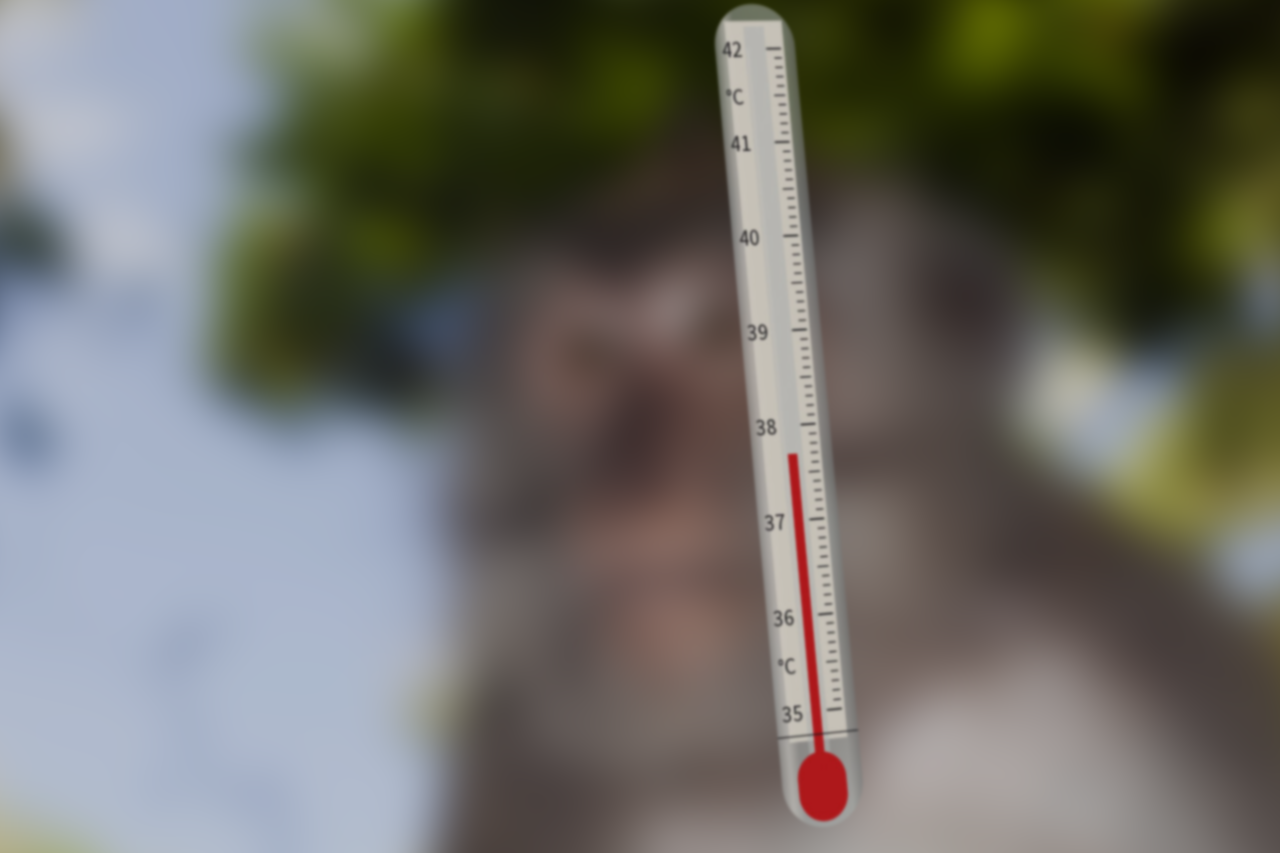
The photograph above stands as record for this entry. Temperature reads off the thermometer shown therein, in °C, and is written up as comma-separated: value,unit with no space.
37.7,°C
